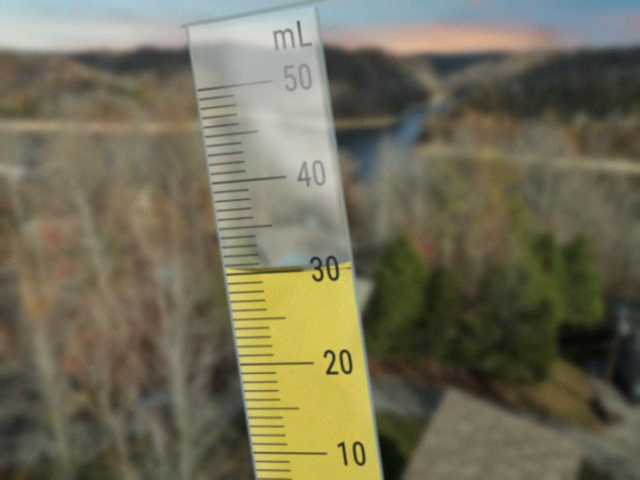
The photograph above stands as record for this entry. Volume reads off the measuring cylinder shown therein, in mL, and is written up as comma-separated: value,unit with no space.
30,mL
